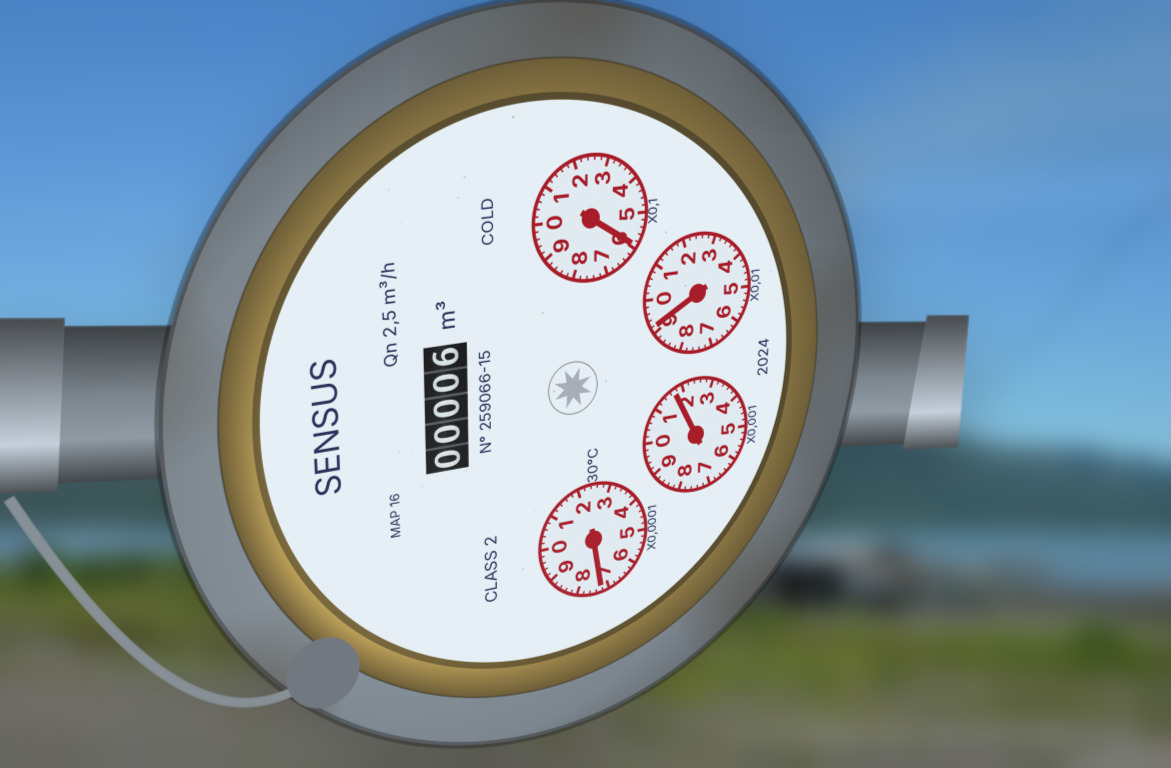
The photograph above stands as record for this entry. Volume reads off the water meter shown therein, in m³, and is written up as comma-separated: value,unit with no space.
6.5917,m³
